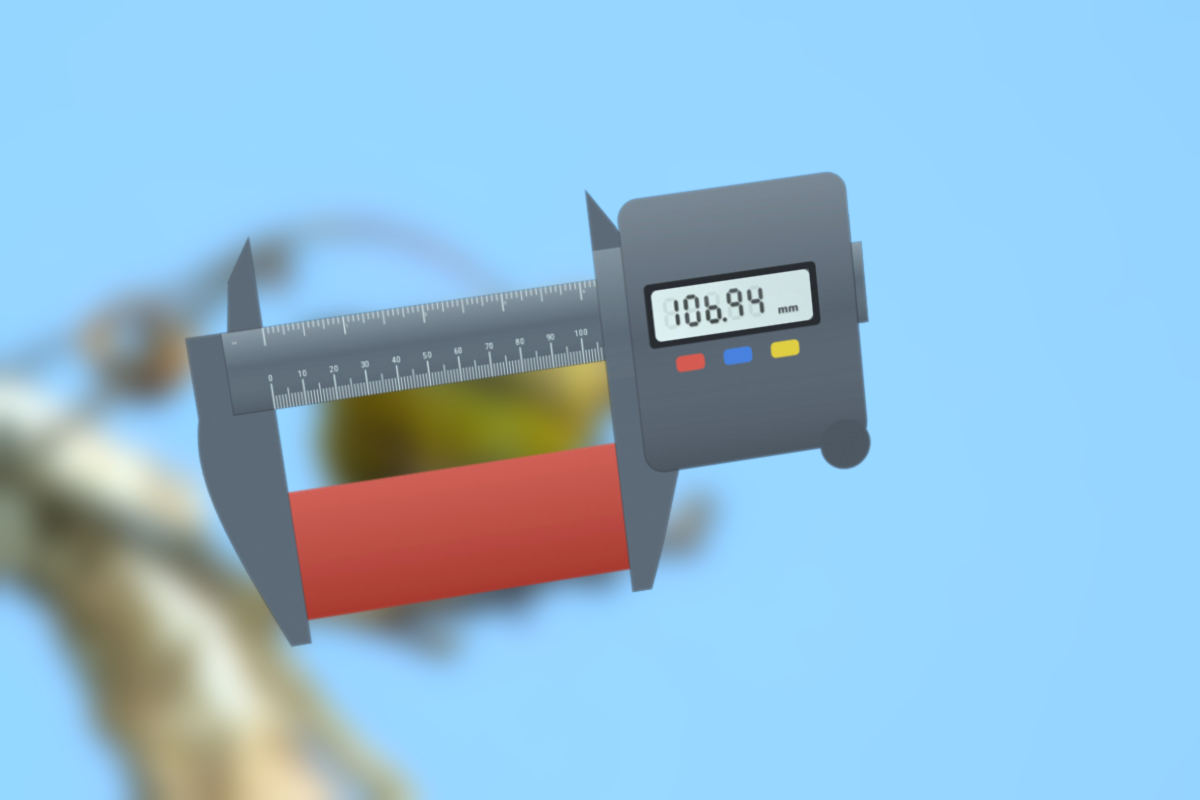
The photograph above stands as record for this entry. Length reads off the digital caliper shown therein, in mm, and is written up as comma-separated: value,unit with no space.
106.94,mm
